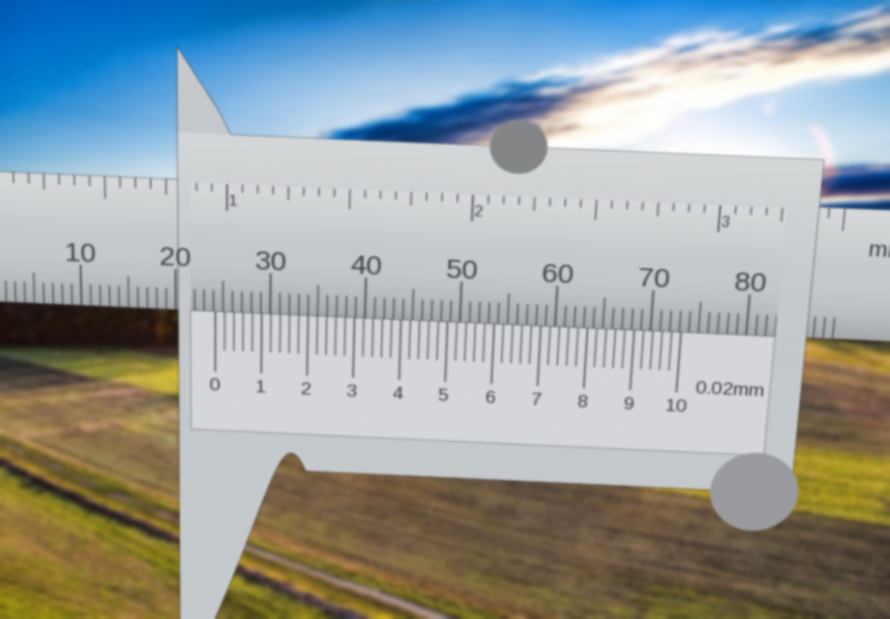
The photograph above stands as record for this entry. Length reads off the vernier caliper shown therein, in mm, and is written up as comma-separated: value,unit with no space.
24.2,mm
